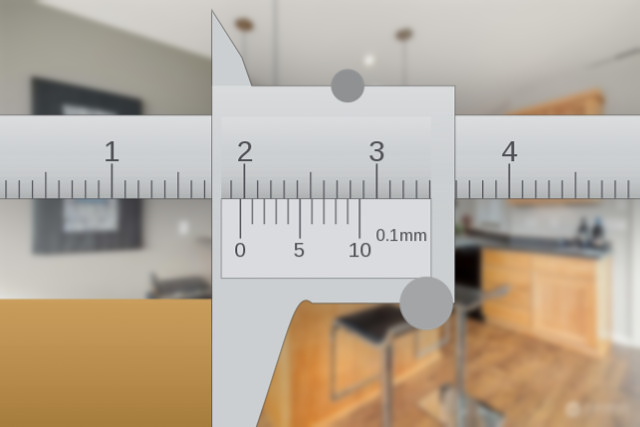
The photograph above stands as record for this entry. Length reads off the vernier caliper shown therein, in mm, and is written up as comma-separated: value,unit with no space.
19.7,mm
